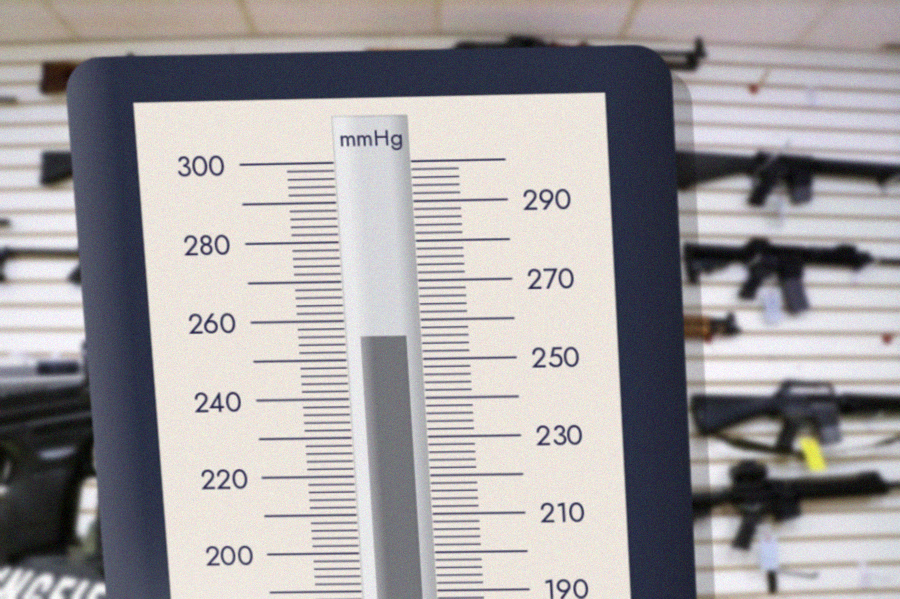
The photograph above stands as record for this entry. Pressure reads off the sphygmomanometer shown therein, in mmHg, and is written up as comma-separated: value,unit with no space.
256,mmHg
